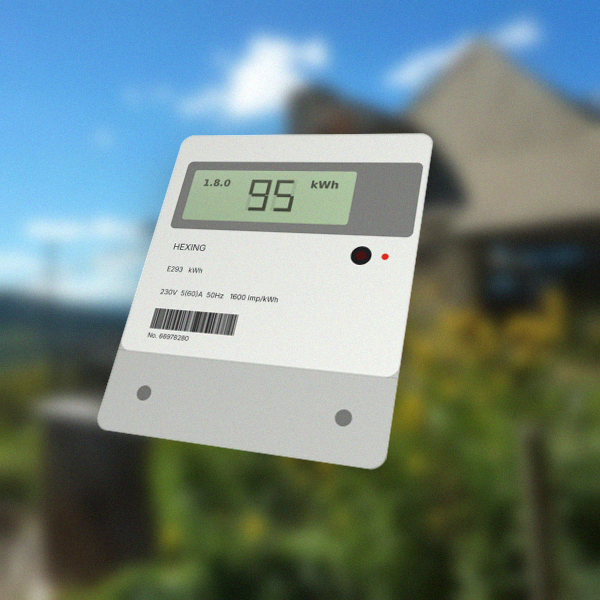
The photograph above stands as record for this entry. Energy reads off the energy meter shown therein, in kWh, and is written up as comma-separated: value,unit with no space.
95,kWh
